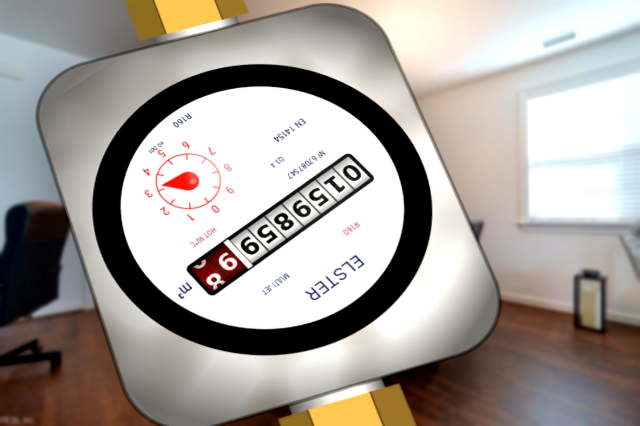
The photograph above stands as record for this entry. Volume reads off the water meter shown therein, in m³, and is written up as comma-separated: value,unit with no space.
159859.983,m³
